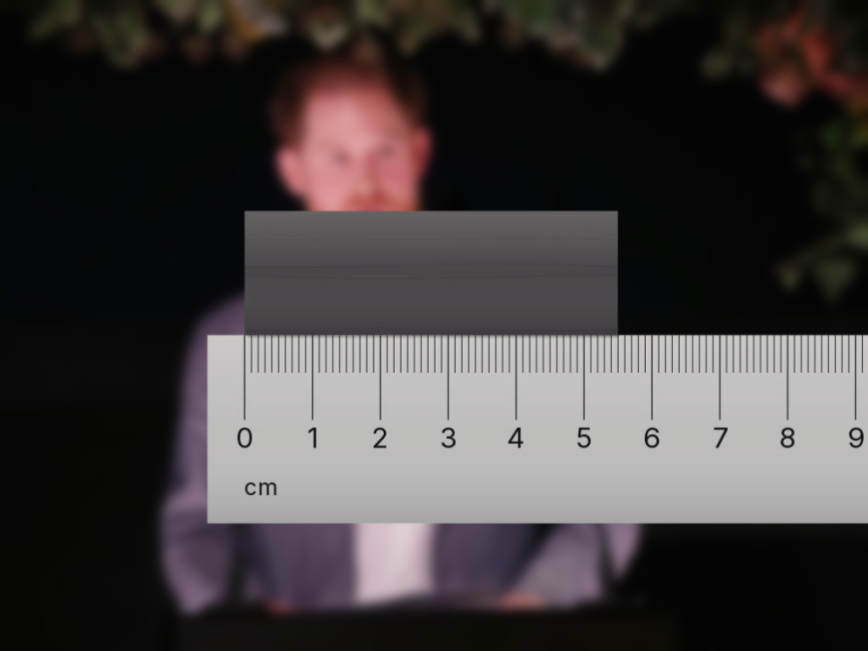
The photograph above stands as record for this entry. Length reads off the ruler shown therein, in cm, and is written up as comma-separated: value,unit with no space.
5.5,cm
